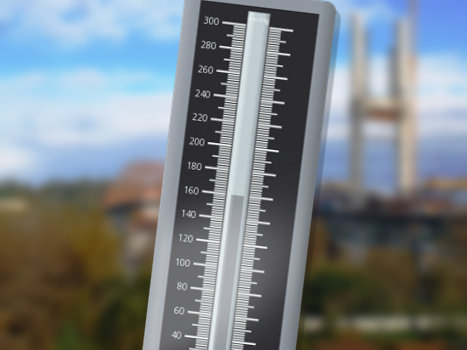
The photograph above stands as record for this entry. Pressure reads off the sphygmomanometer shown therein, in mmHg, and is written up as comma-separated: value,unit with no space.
160,mmHg
